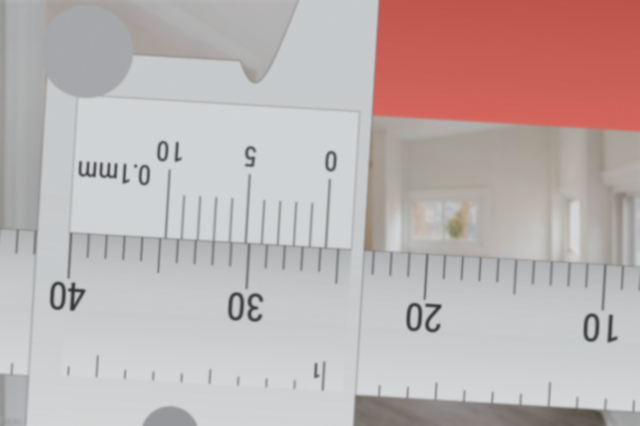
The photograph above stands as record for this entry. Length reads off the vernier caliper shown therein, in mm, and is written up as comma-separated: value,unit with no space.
25.7,mm
